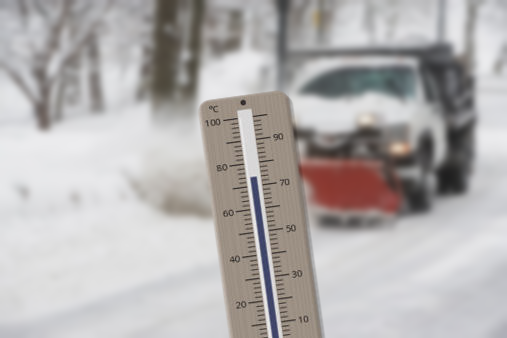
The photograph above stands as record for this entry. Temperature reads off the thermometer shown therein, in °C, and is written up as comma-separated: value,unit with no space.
74,°C
